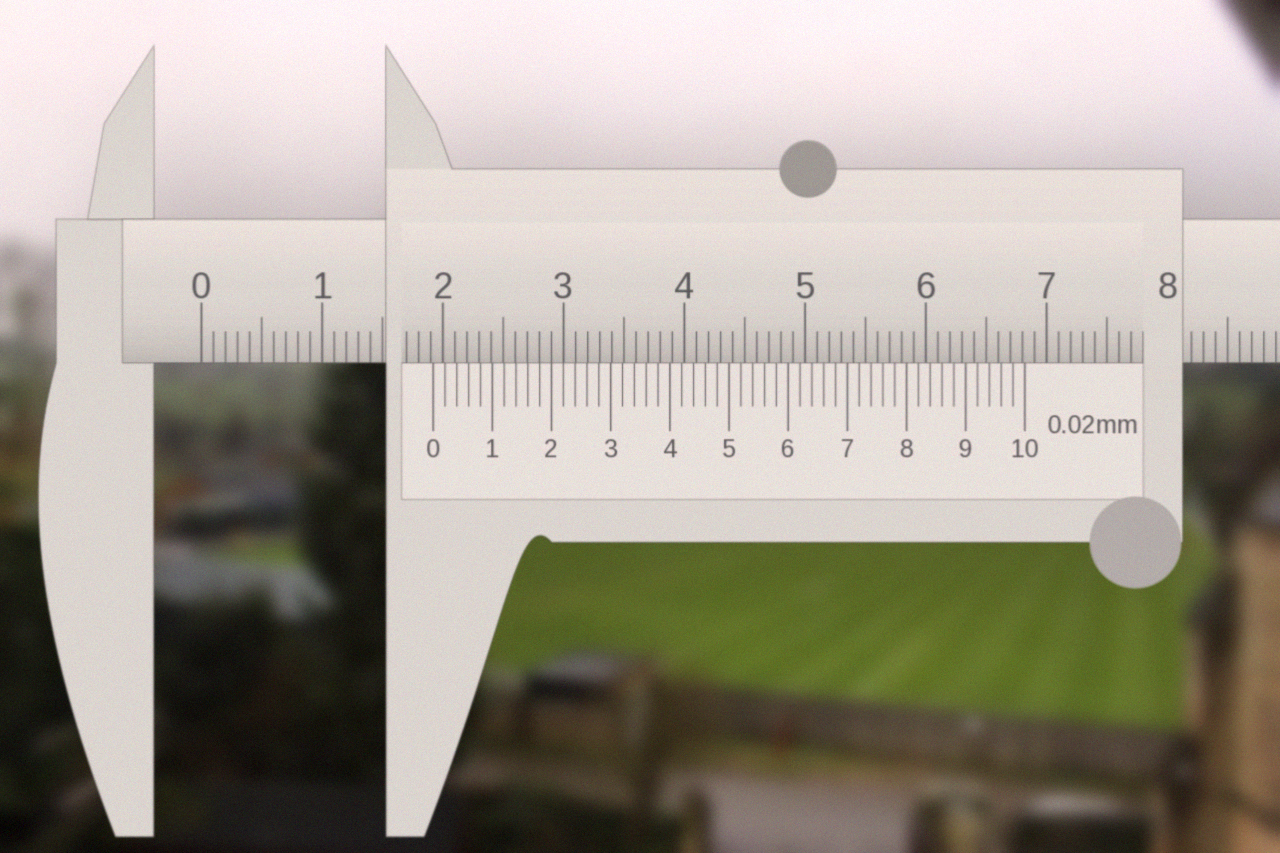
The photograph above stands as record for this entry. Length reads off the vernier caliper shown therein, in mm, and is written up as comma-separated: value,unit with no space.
19.2,mm
